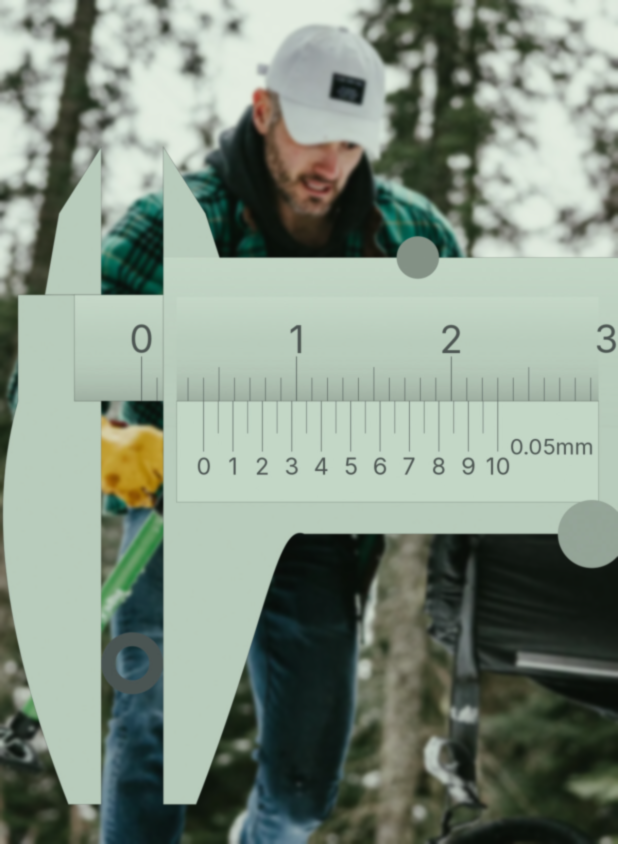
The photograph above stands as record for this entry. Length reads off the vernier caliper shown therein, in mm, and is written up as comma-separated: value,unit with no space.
4.0,mm
